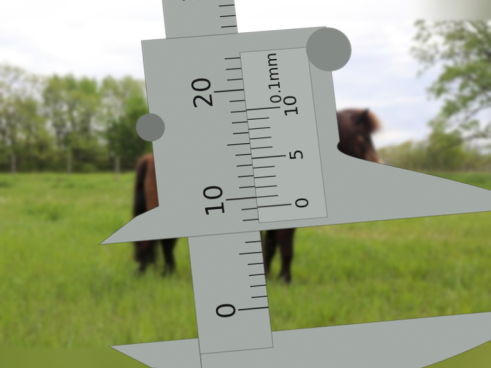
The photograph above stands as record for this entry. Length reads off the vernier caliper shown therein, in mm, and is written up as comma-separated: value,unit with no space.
9.1,mm
